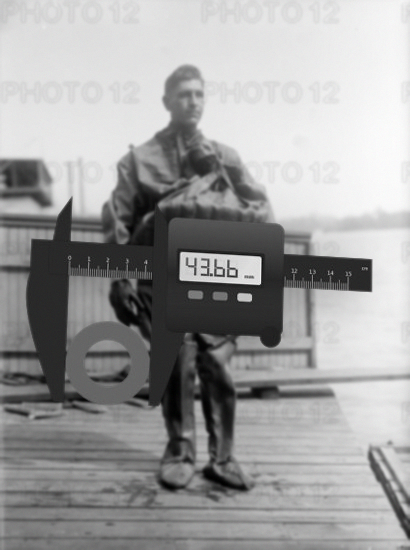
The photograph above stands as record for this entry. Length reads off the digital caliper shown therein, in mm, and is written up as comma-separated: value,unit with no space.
43.66,mm
